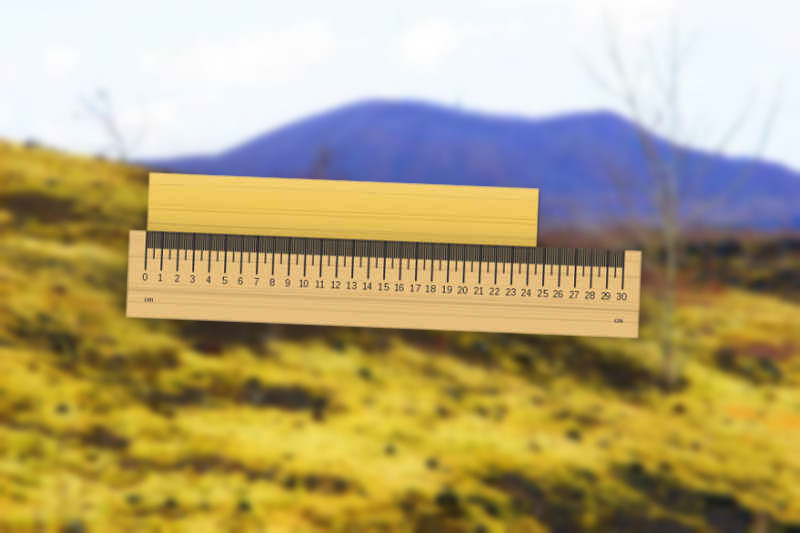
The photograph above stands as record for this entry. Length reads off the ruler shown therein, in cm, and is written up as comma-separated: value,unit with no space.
24.5,cm
